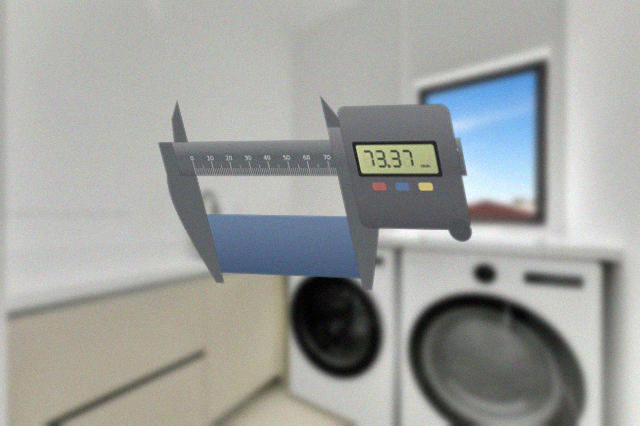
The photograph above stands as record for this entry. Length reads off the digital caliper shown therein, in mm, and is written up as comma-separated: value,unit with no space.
73.37,mm
